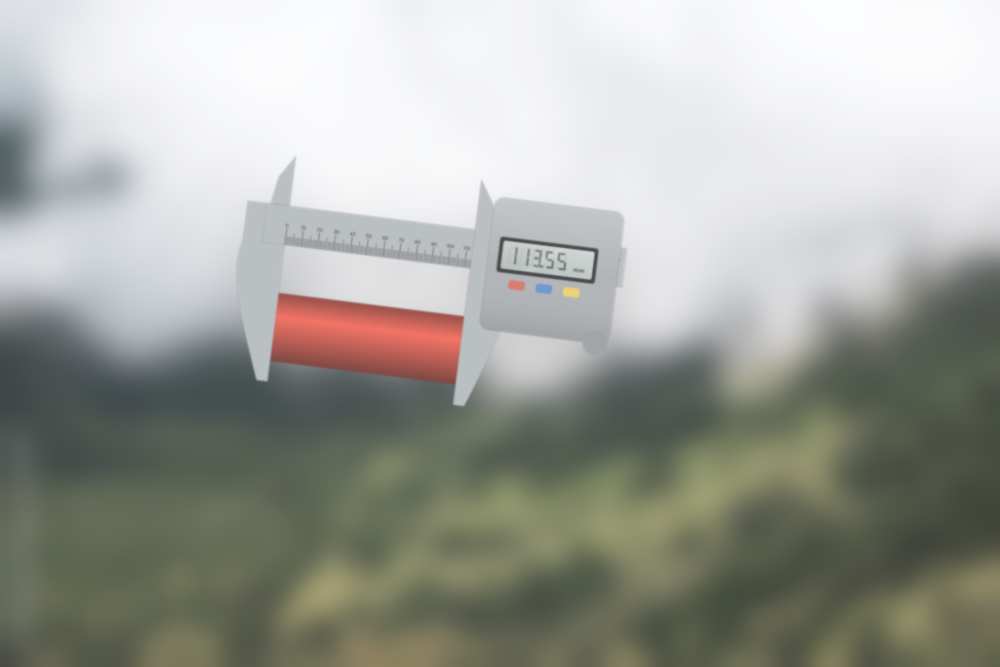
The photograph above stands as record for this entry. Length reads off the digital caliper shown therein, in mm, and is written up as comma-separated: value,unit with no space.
113.55,mm
